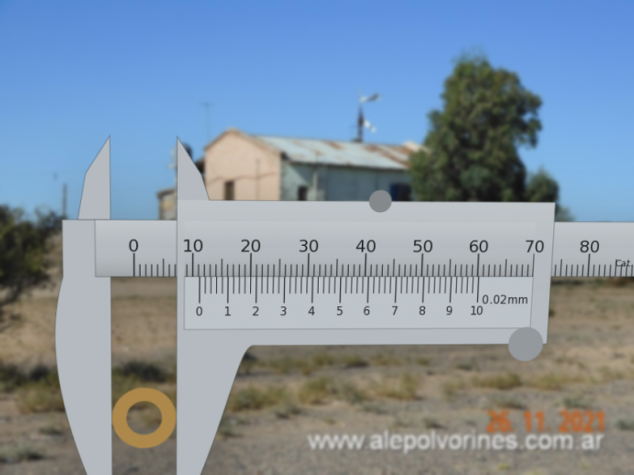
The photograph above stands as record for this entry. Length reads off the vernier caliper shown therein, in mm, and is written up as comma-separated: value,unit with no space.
11.2,mm
